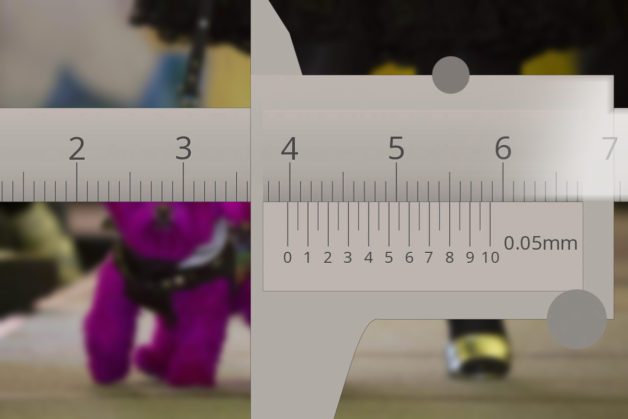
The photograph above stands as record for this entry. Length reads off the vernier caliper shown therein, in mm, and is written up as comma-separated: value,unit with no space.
39.8,mm
